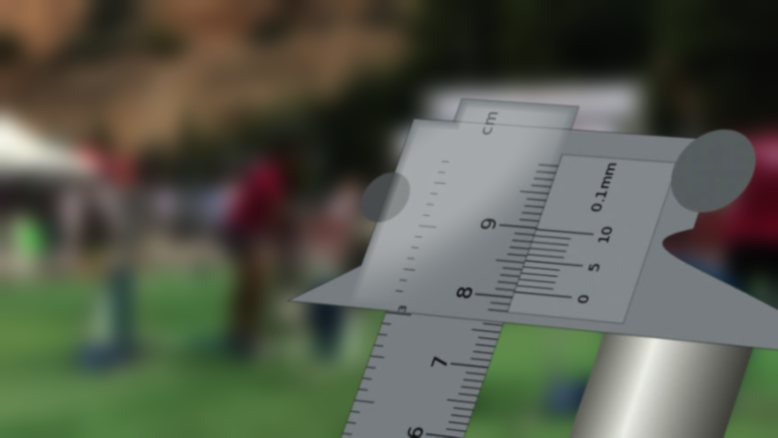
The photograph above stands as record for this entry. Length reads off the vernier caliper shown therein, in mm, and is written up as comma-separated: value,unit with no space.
80.8,mm
